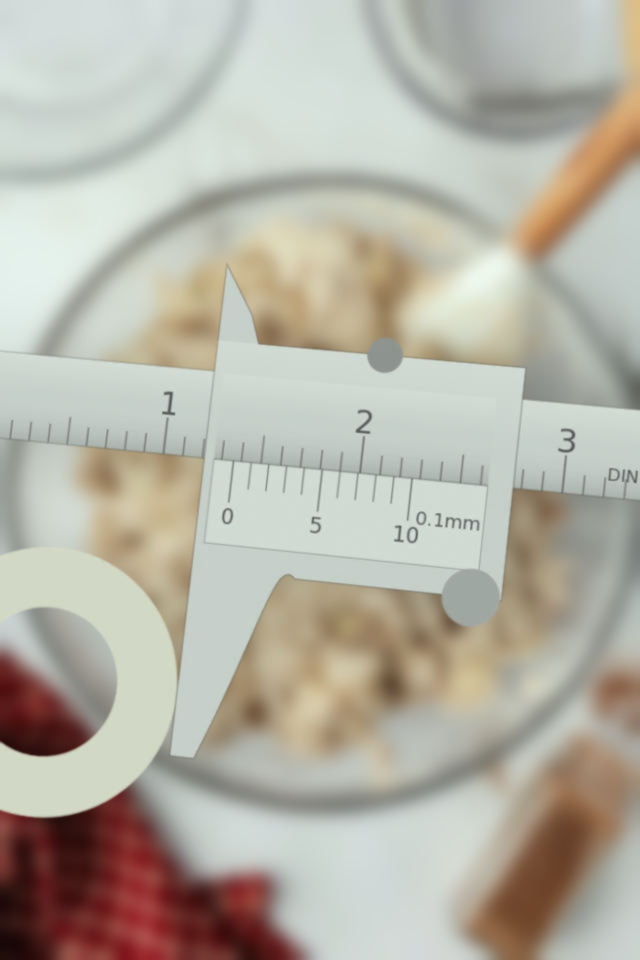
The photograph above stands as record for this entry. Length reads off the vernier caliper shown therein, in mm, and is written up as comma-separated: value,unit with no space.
13.6,mm
